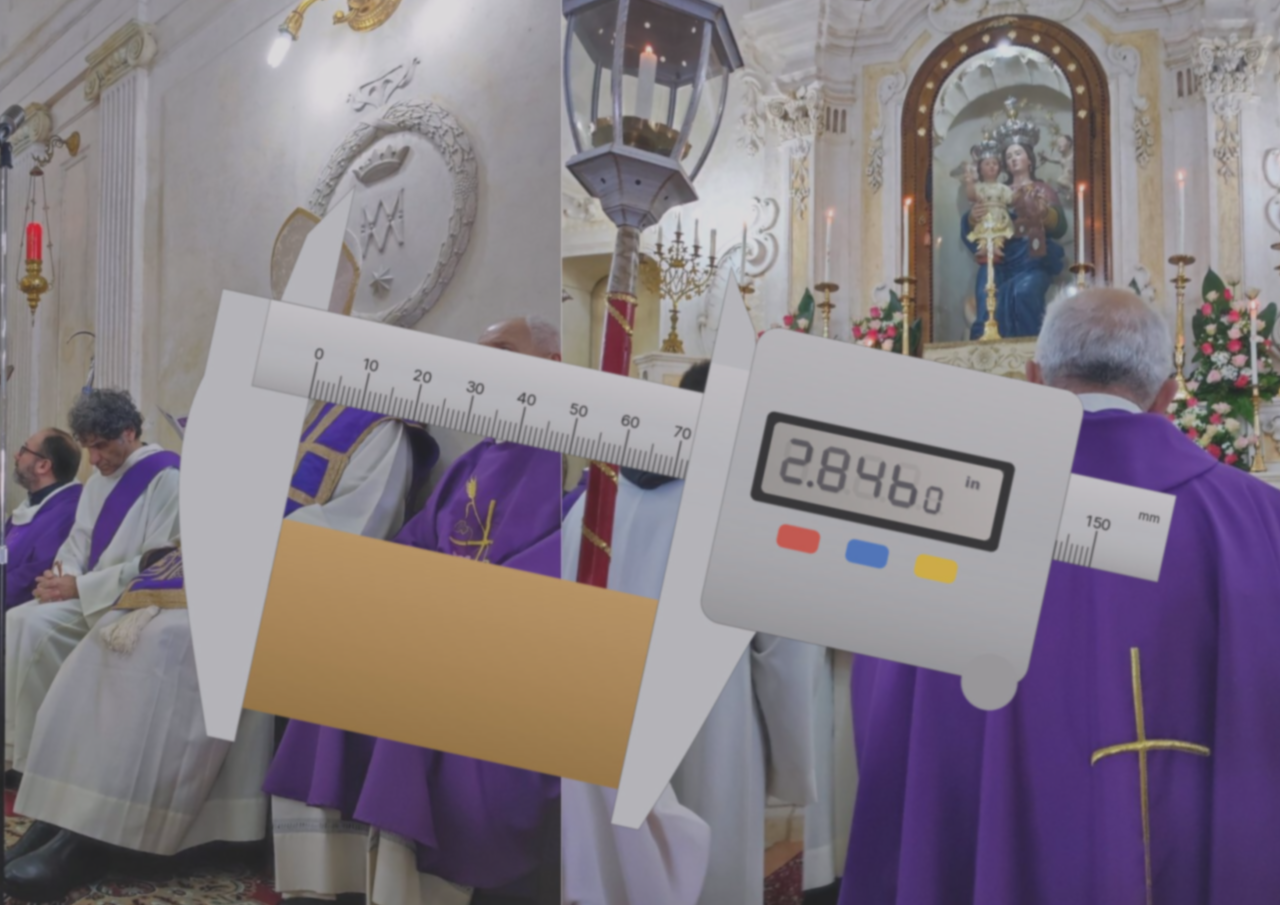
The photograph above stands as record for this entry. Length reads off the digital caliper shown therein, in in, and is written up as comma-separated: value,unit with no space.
2.8460,in
